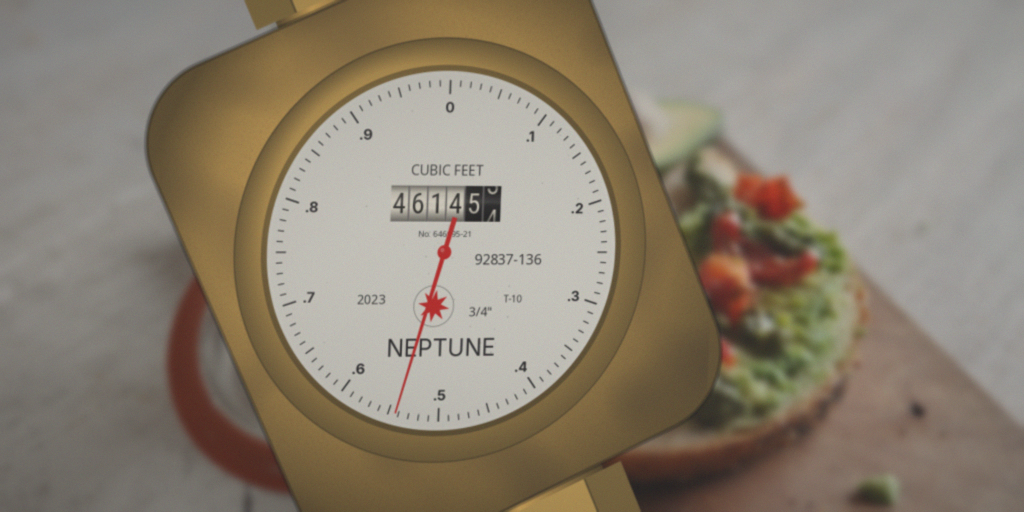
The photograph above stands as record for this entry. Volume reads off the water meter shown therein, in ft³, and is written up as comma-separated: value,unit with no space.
461453.54,ft³
